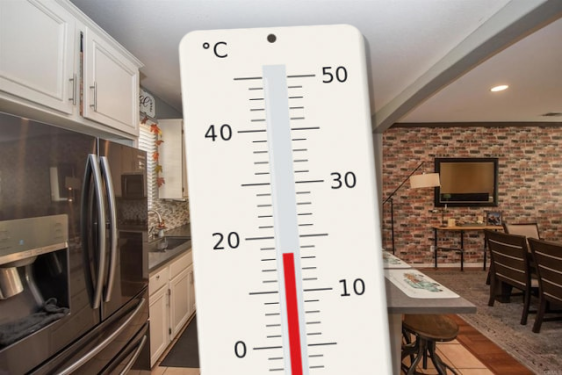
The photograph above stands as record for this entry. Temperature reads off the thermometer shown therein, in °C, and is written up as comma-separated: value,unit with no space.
17,°C
